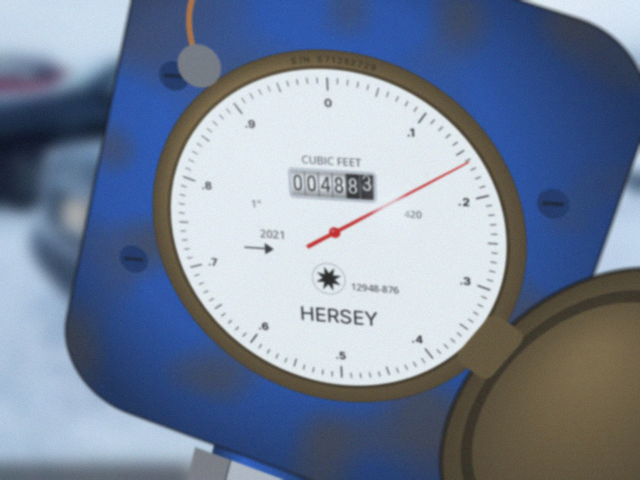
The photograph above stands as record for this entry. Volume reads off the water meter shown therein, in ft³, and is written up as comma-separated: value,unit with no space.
4883.16,ft³
